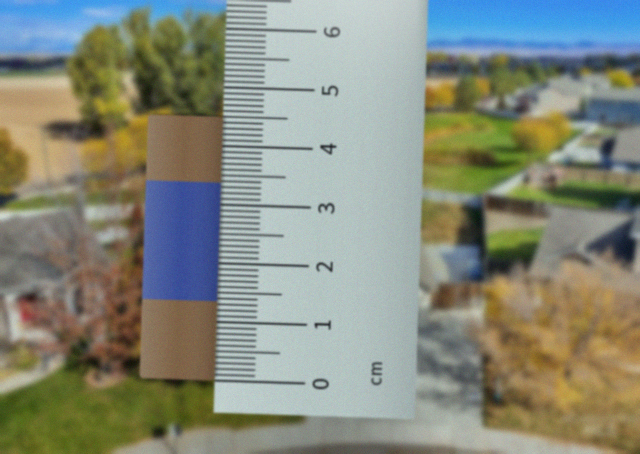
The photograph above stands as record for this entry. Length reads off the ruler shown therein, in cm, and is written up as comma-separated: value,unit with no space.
4.5,cm
